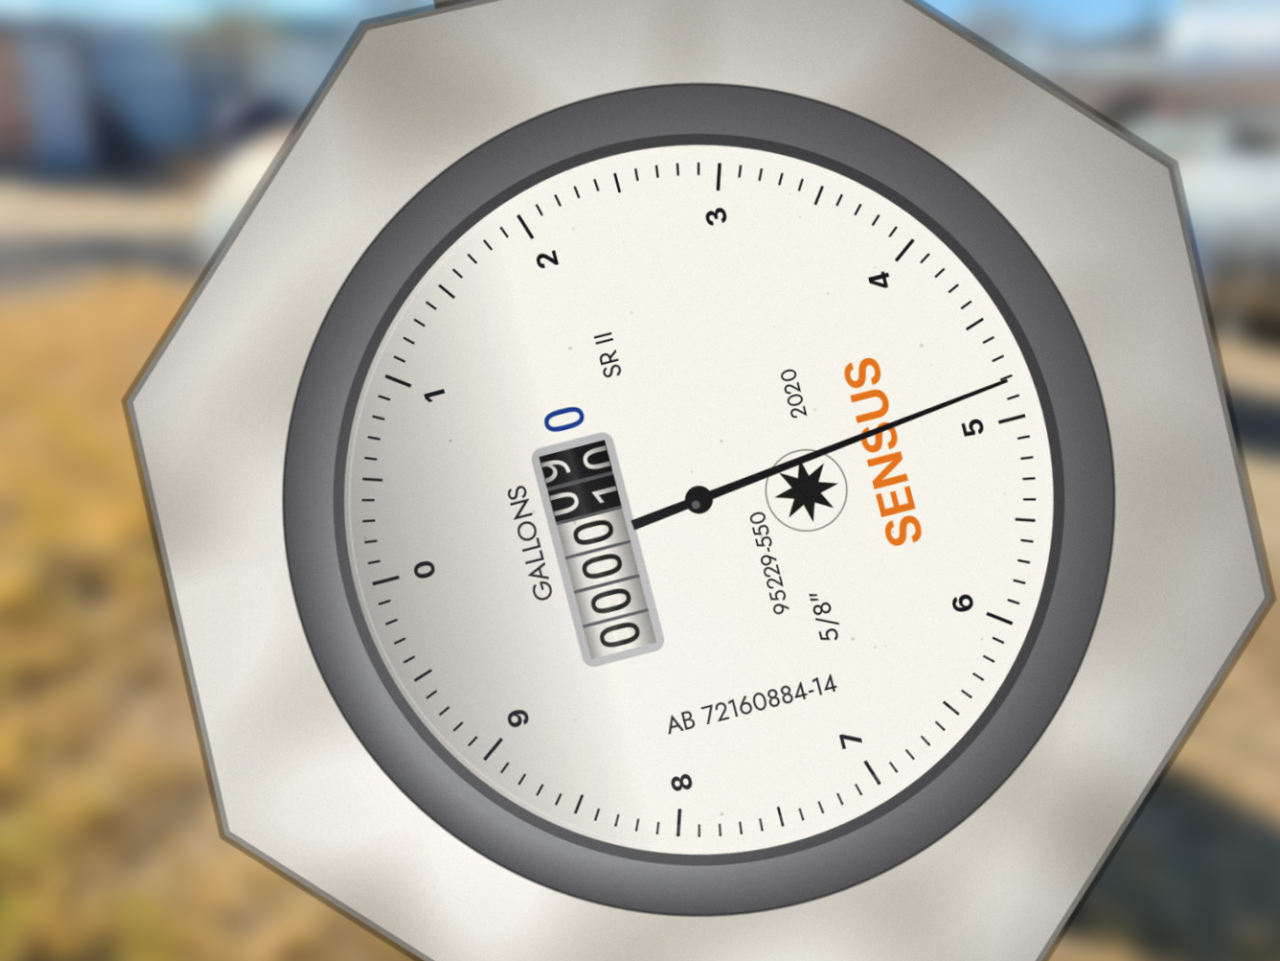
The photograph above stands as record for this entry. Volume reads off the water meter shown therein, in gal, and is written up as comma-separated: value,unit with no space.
94.8,gal
